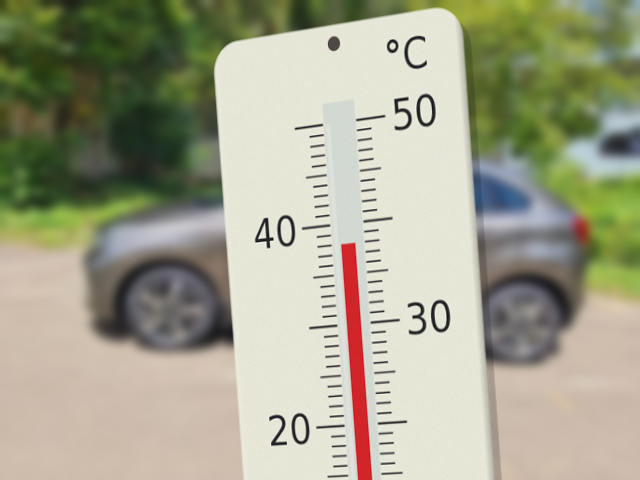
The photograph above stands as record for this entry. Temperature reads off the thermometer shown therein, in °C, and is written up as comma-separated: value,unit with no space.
38,°C
